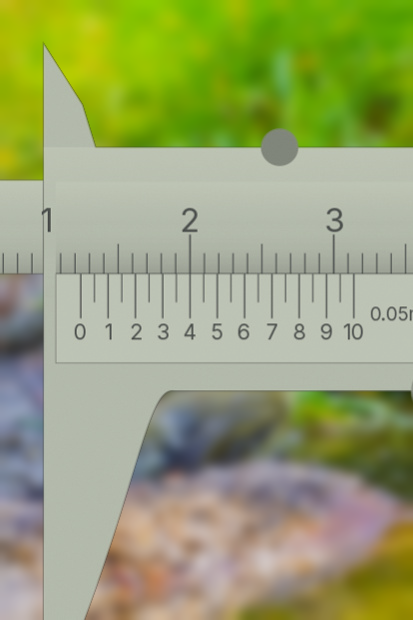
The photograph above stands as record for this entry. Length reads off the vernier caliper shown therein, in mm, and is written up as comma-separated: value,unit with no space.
12.4,mm
